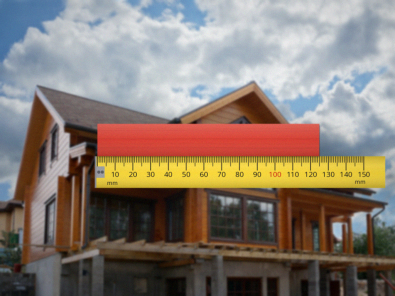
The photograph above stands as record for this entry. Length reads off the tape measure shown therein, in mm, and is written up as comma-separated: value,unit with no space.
125,mm
